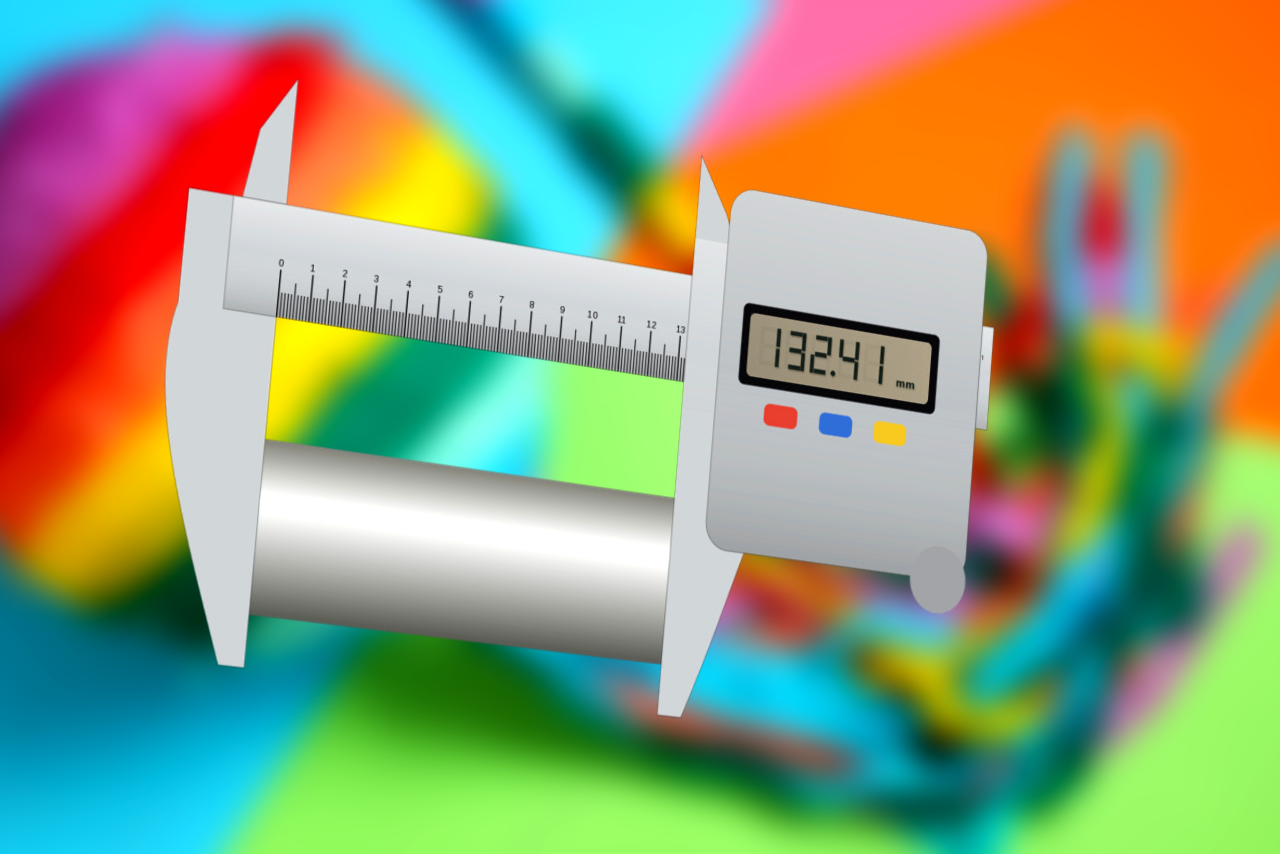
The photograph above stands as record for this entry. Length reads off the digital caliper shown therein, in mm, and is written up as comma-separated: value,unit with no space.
132.41,mm
